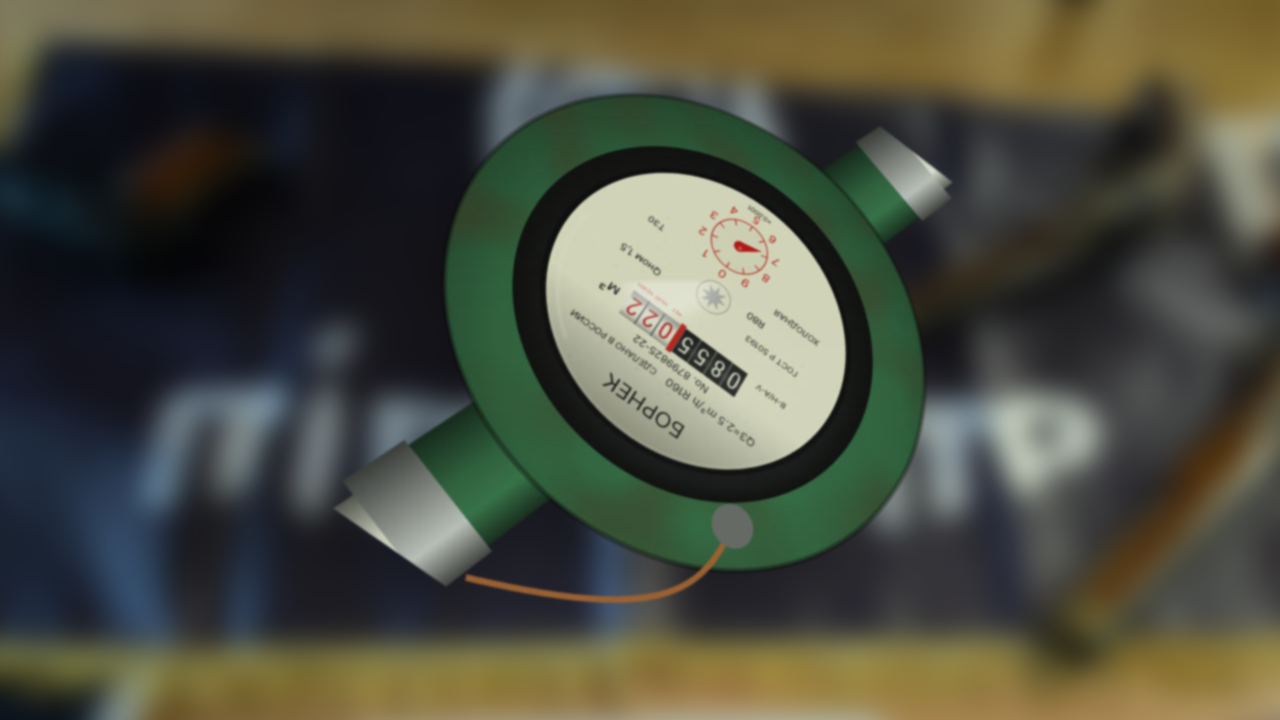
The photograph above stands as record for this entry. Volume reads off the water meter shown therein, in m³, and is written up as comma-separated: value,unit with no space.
855.0226,m³
